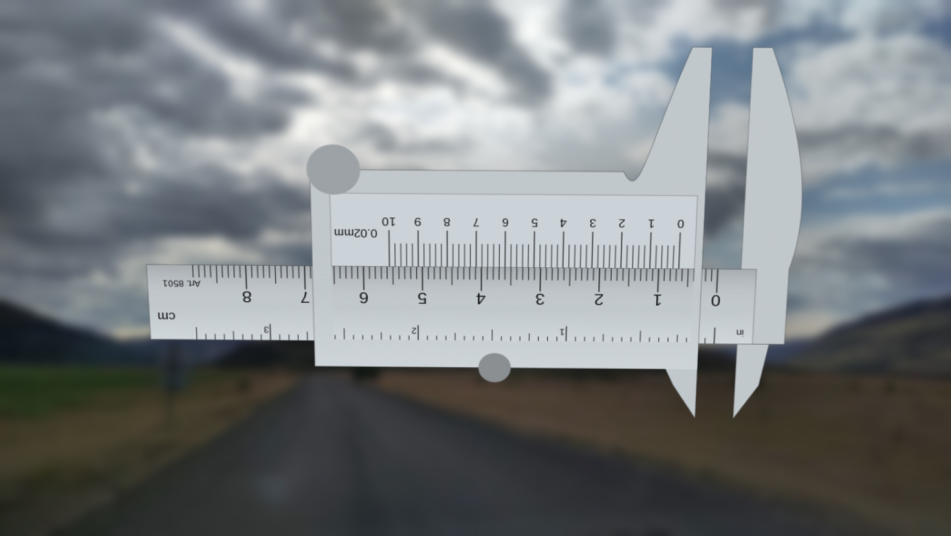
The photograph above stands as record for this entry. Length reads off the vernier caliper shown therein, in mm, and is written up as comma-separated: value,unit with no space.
6.6,mm
